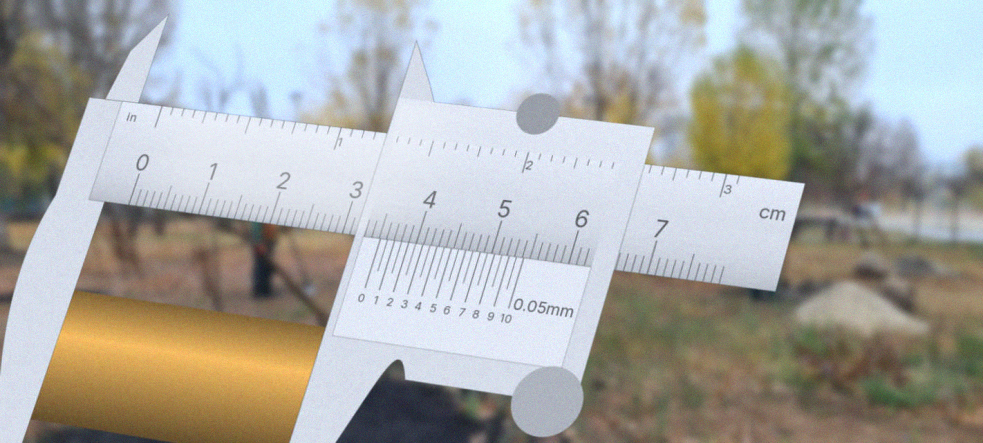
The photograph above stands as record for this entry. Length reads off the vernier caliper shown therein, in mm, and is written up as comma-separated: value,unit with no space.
35.2,mm
